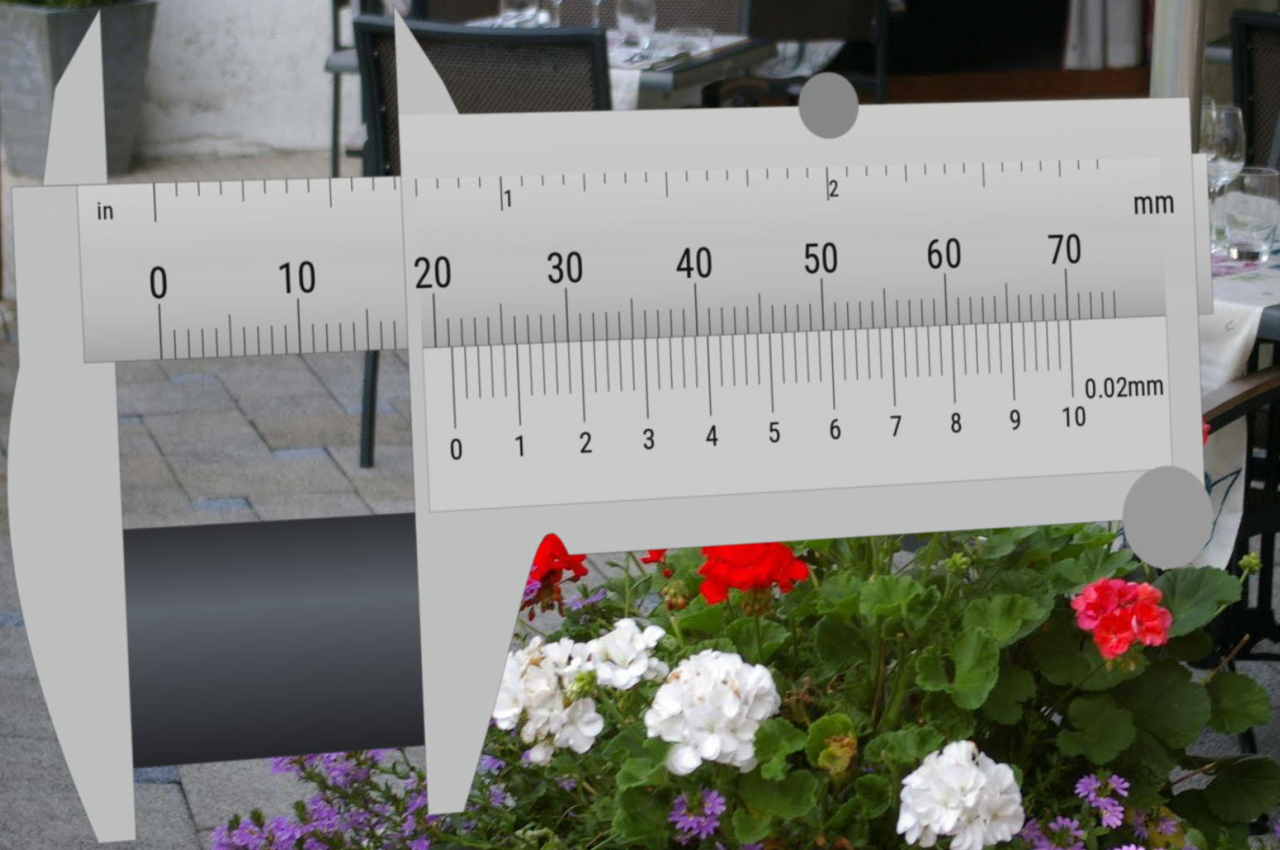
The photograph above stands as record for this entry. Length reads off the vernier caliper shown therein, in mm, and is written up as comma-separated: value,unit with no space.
21.2,mm
